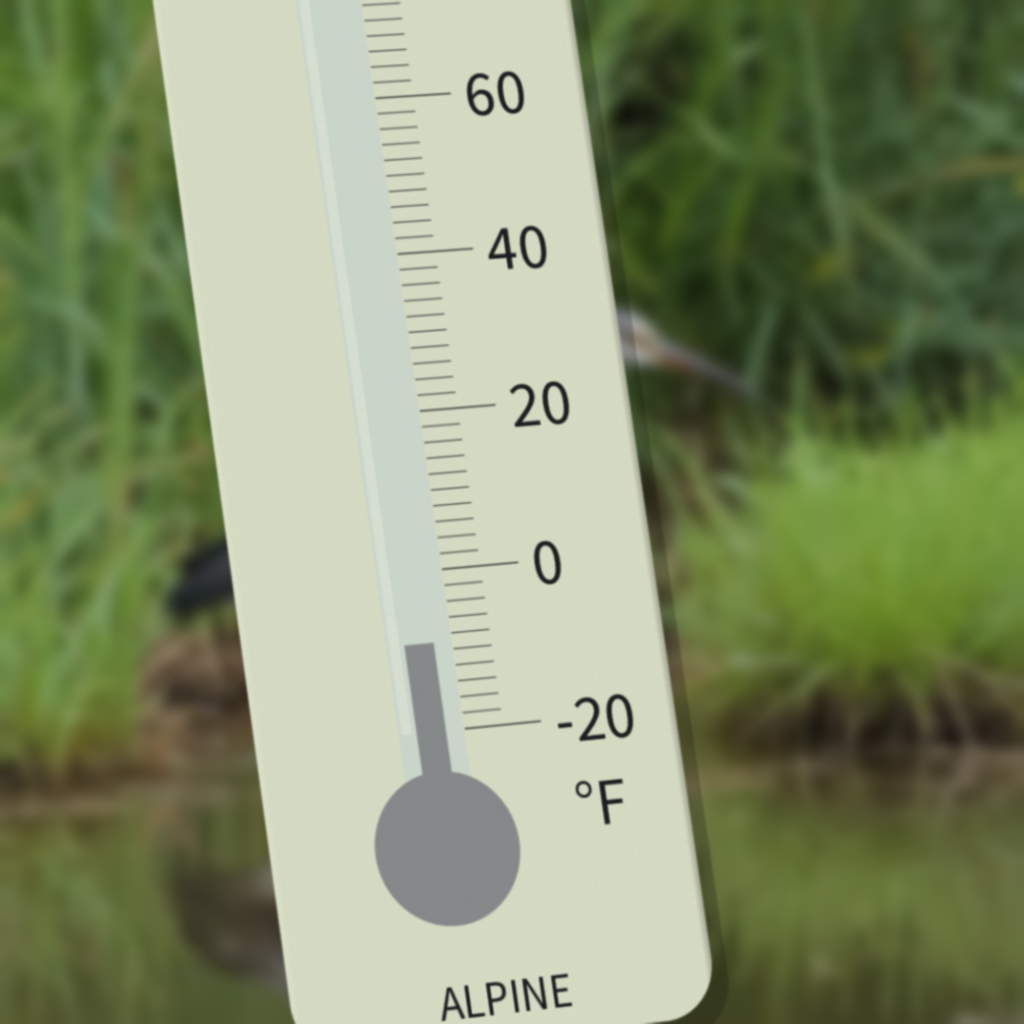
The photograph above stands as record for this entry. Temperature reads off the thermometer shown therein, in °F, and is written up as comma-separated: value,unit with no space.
-9,°F
